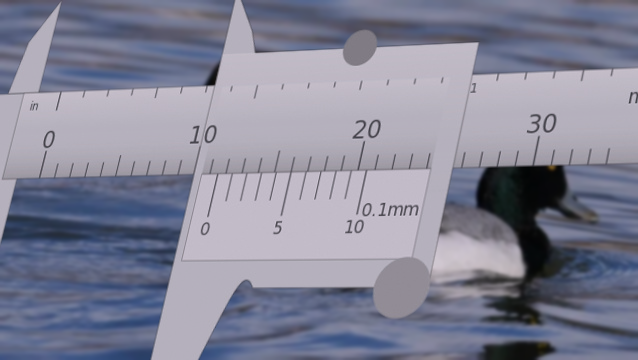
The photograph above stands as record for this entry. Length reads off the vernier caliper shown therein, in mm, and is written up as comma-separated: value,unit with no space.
11.5,mm
